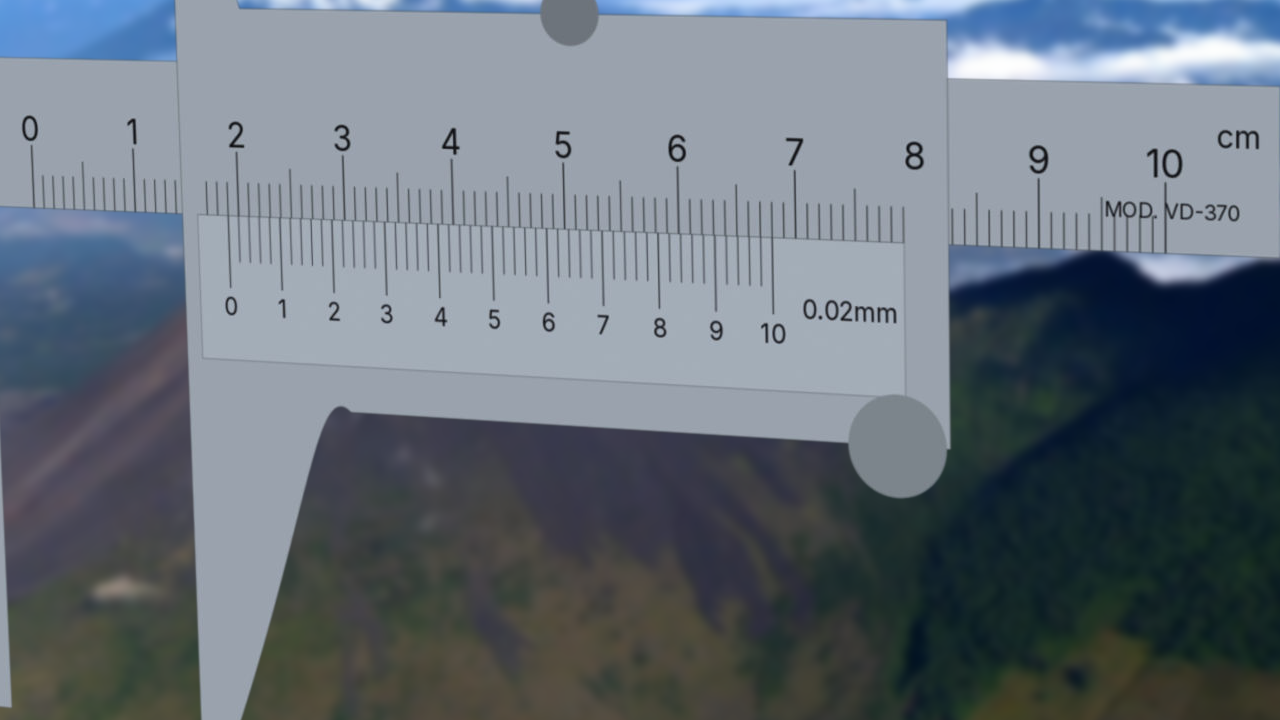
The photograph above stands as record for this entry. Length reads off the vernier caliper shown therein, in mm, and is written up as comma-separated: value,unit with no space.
19.0,mm
